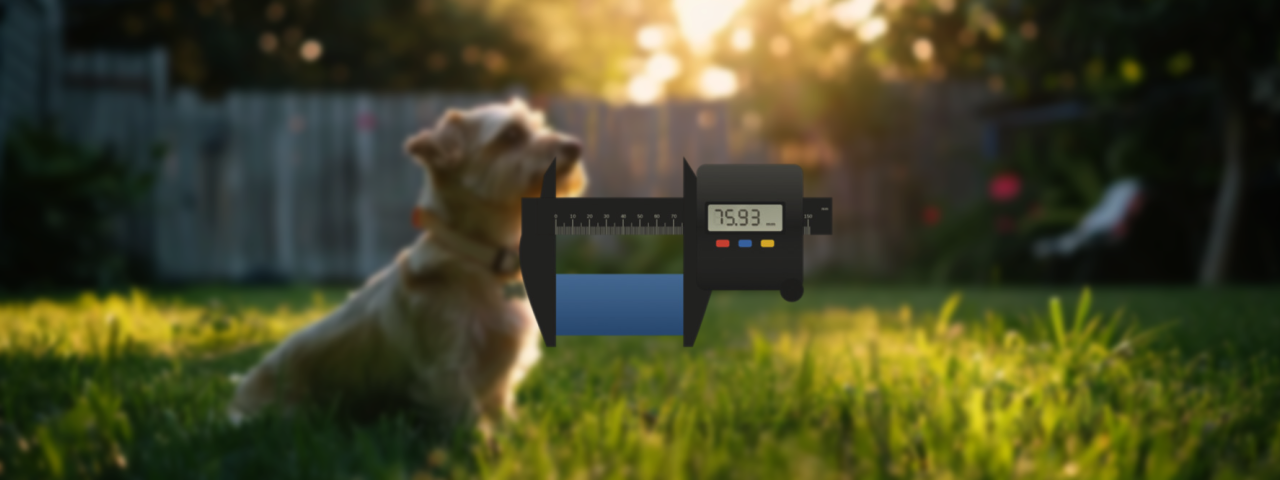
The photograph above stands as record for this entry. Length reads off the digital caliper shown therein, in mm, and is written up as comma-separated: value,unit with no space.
75.93,mm
